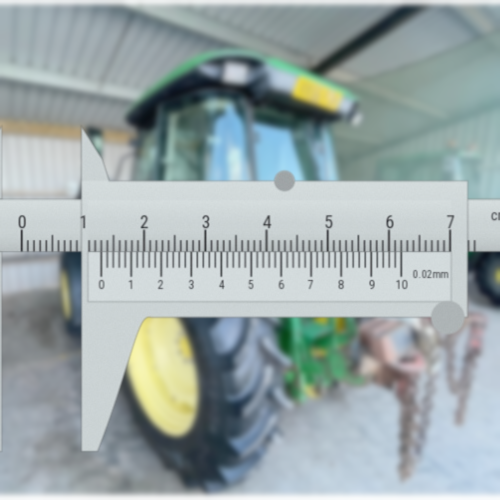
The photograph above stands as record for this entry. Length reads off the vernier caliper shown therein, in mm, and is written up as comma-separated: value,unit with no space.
13.0,mm
